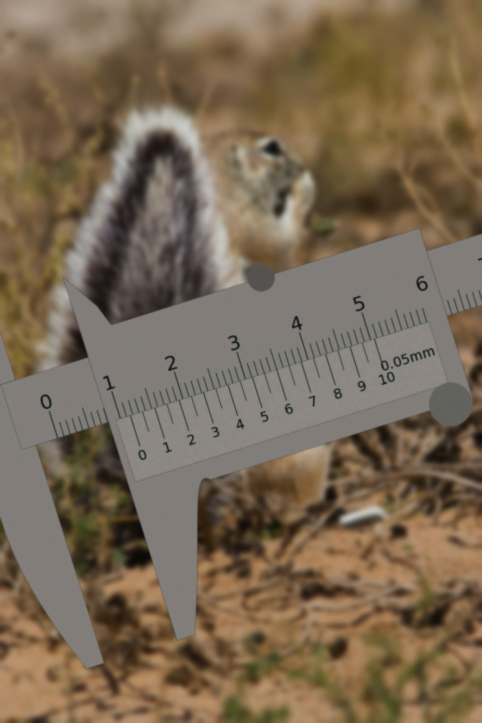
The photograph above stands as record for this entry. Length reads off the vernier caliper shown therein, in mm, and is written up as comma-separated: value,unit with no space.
11.6,mm
